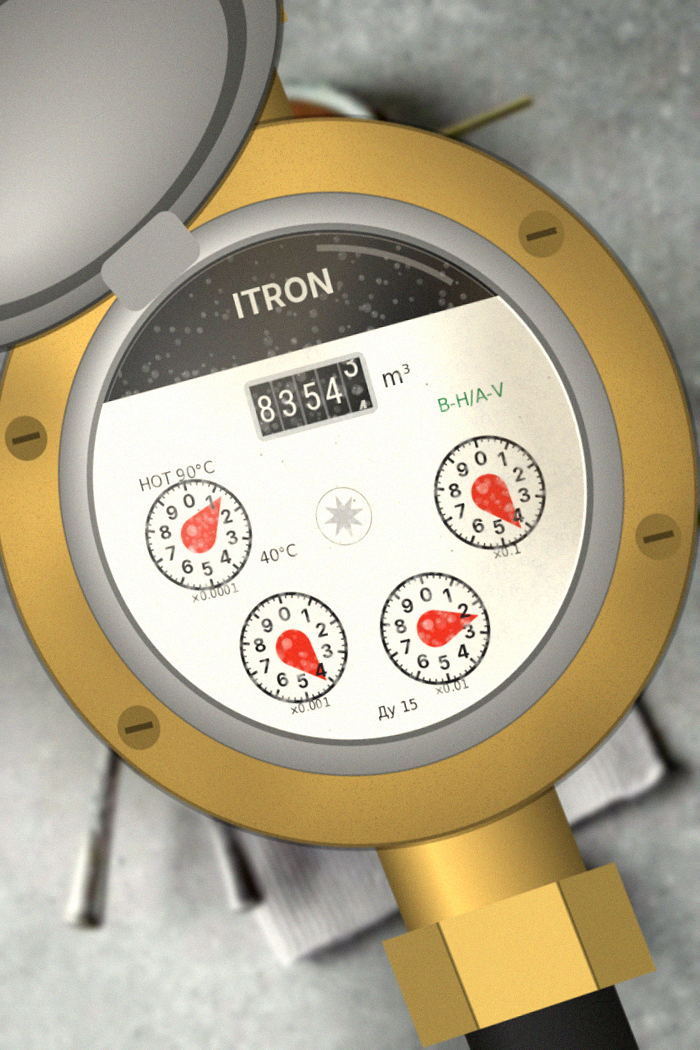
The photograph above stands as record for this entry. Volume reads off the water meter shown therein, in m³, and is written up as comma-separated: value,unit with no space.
83543.4241,m³
